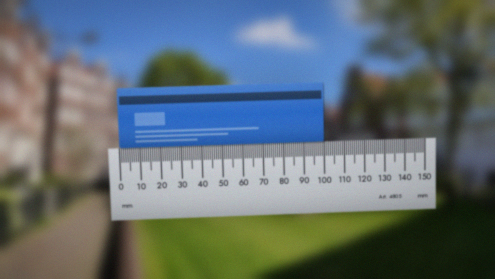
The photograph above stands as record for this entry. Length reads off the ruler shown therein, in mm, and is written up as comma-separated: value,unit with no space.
100,mm
